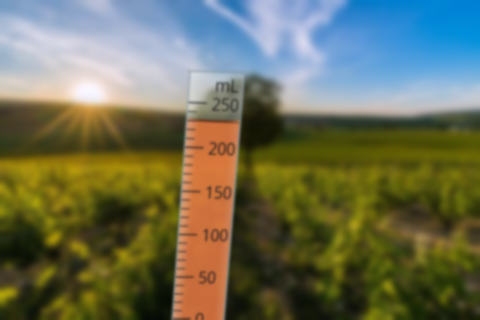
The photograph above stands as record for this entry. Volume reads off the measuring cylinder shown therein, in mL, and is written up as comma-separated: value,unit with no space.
230,mL
